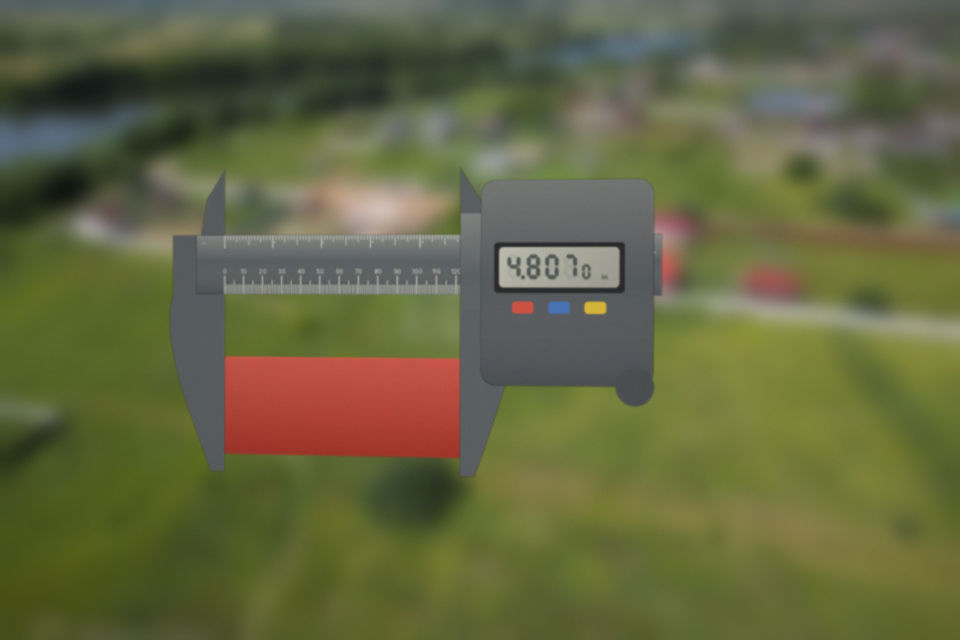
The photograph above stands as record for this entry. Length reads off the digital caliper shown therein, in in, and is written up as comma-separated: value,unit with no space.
4.8070,in
